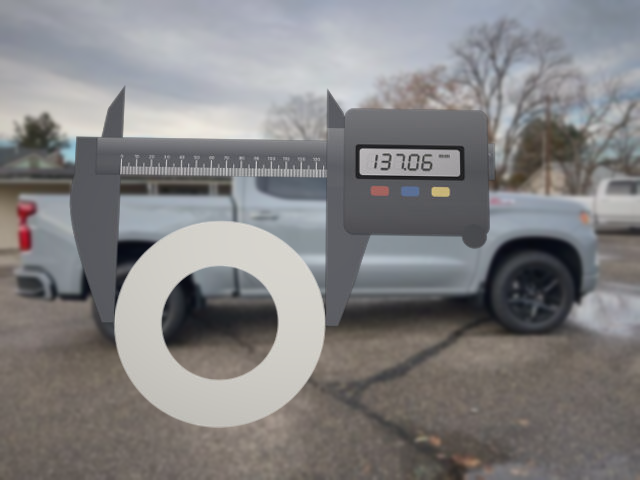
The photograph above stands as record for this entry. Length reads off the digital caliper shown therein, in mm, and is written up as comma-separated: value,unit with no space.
137.06,mm
